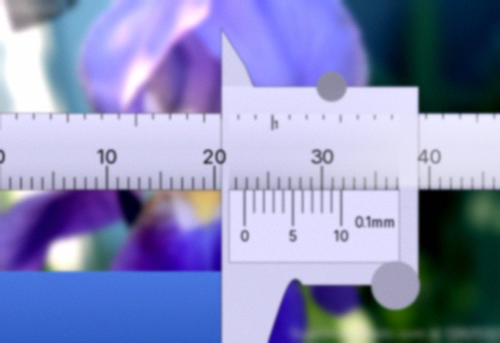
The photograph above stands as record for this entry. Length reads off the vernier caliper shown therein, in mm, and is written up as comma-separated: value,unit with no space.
22.8,mm
